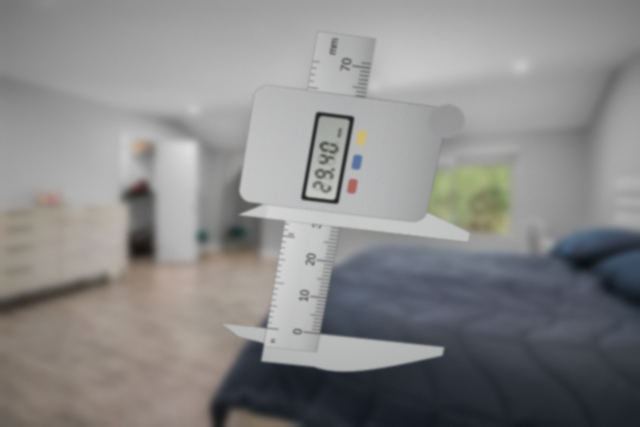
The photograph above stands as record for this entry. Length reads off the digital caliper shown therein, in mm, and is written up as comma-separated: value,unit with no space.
29.40,mm
